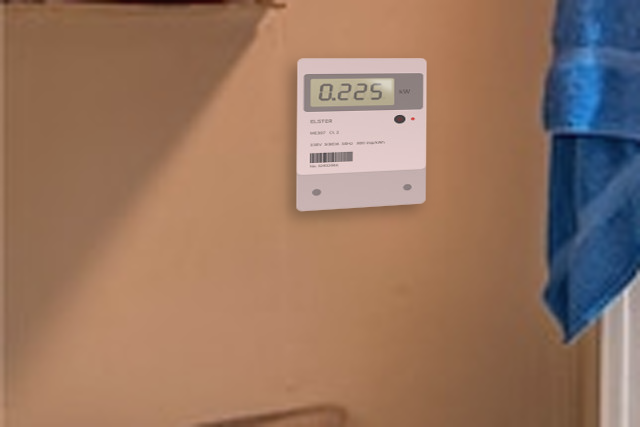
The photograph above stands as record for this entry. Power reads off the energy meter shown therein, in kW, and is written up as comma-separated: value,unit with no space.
0.225,kW
